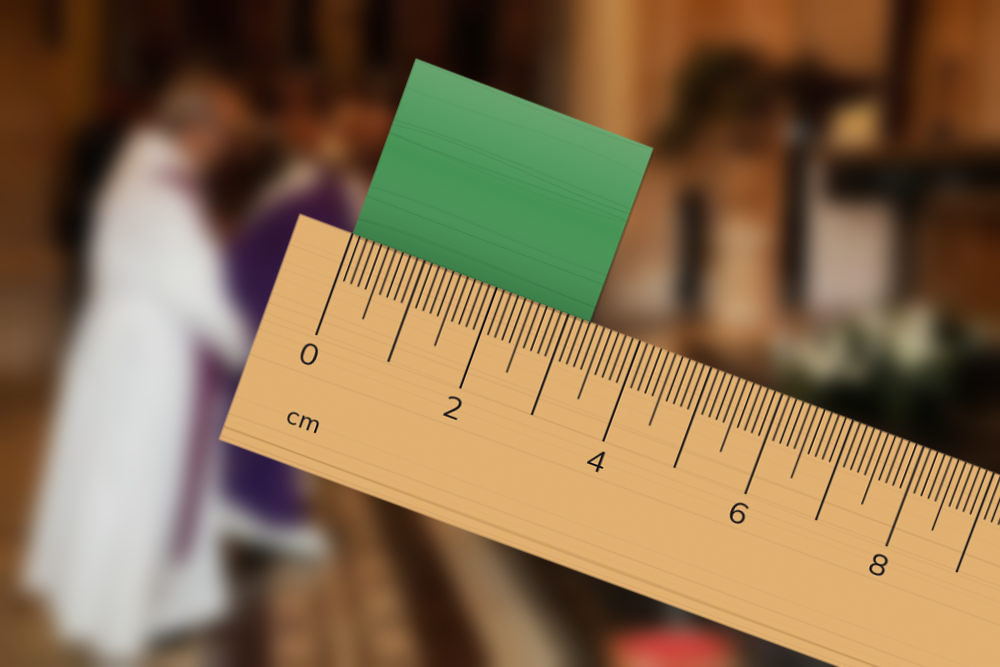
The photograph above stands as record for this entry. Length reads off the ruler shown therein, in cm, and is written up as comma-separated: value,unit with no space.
3.3,cm
